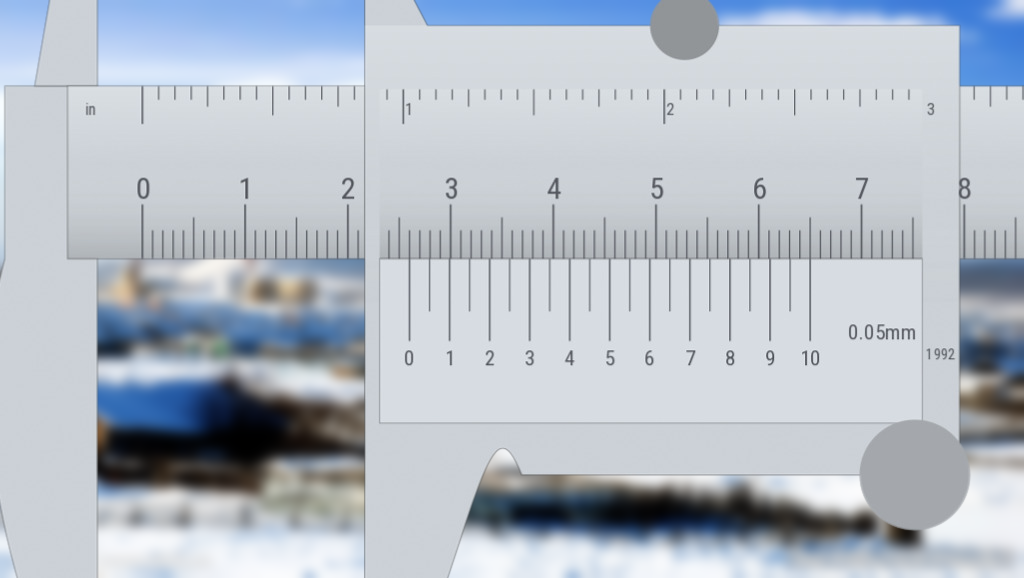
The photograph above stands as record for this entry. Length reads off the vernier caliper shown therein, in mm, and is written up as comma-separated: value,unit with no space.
26.0,mm
